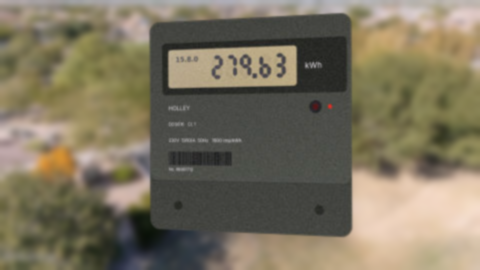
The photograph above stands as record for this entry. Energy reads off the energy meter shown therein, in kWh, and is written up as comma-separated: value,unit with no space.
279.63,kWh
